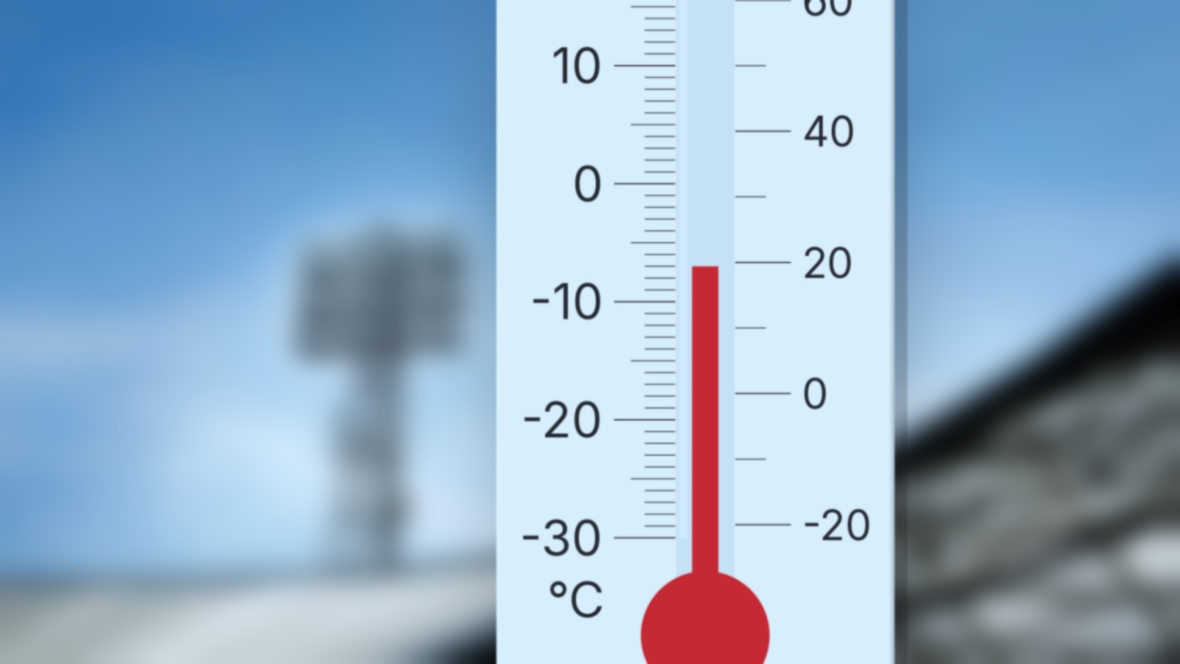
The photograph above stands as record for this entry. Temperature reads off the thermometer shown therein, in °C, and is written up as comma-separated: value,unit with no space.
-7,°C
